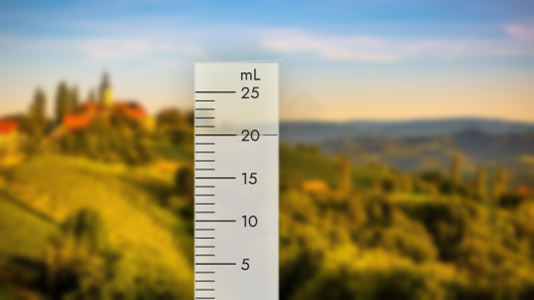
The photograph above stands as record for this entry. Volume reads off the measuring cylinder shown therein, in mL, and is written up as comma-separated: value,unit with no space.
20,mL
